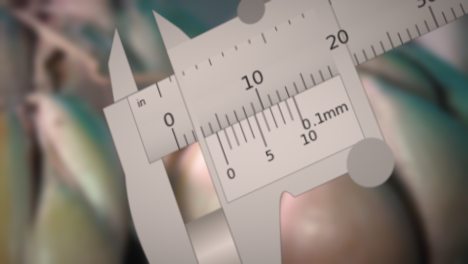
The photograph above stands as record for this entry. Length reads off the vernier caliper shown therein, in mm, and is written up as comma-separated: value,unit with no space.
4.4,mm
